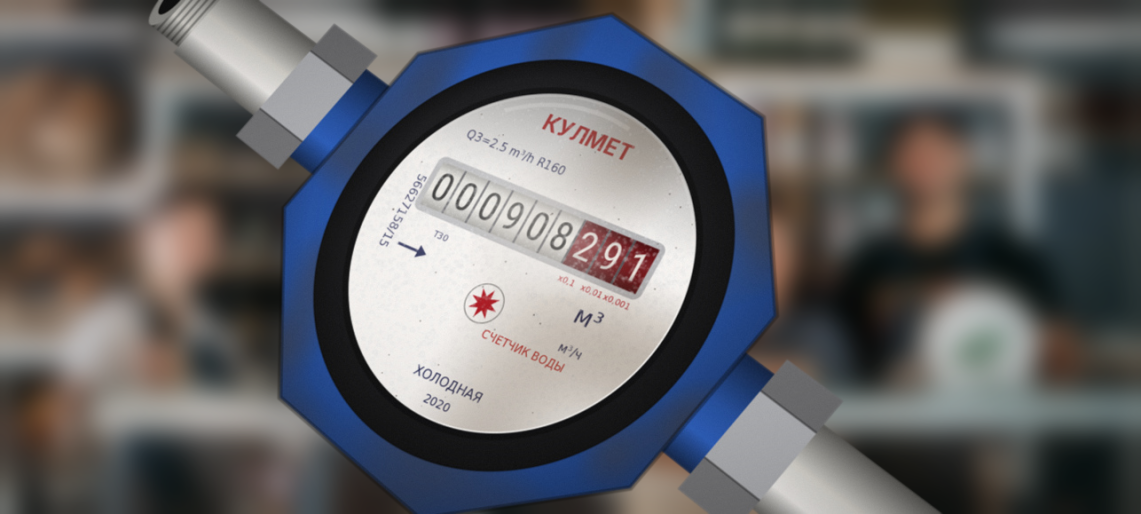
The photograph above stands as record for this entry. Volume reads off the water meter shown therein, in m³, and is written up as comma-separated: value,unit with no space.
908.291,m³
